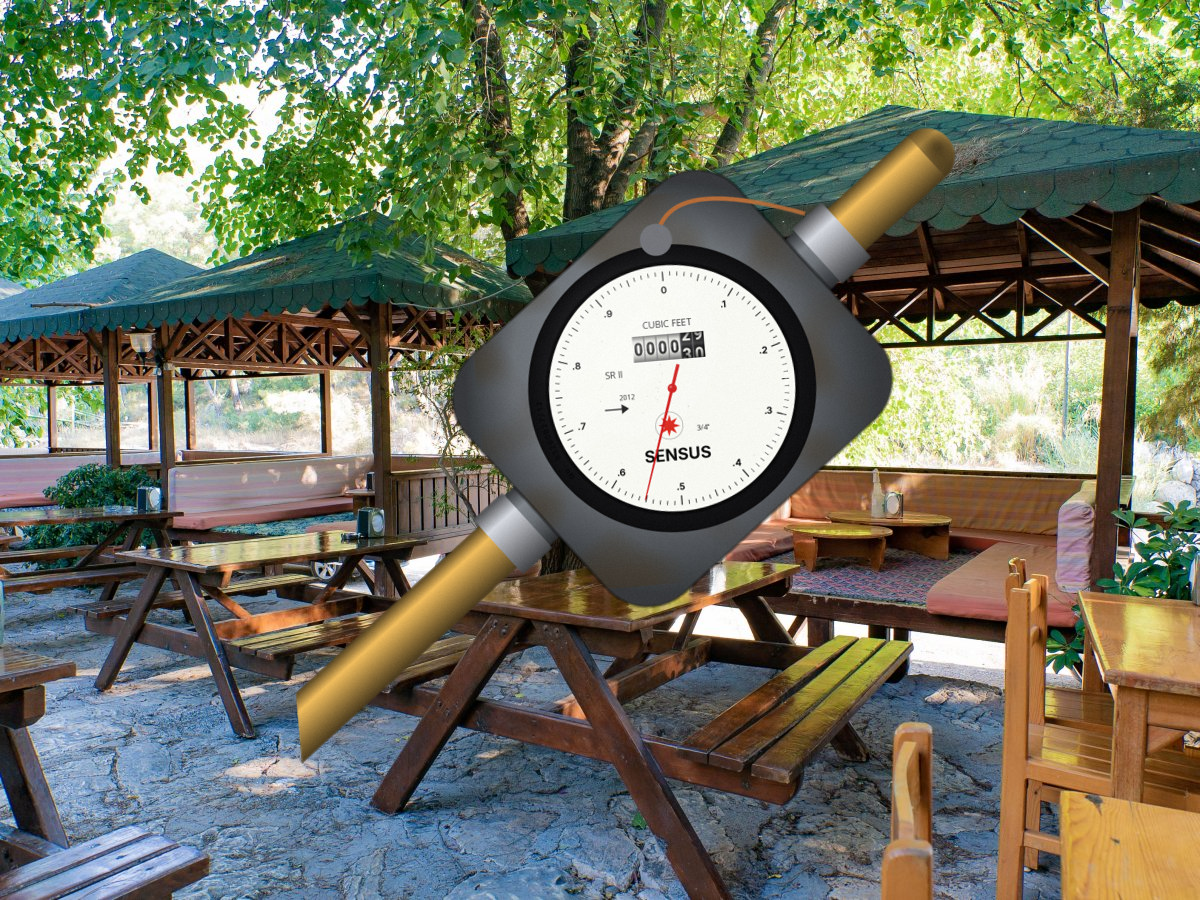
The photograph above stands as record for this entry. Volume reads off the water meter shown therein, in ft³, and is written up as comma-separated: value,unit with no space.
29.55,ft³
